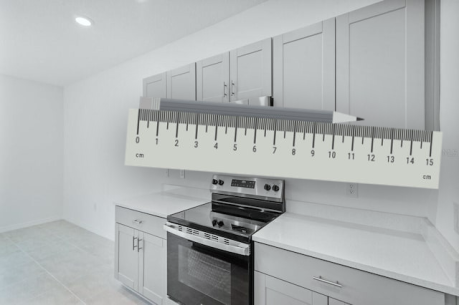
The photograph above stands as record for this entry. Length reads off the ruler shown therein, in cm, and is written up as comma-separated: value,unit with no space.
11.5,cm
